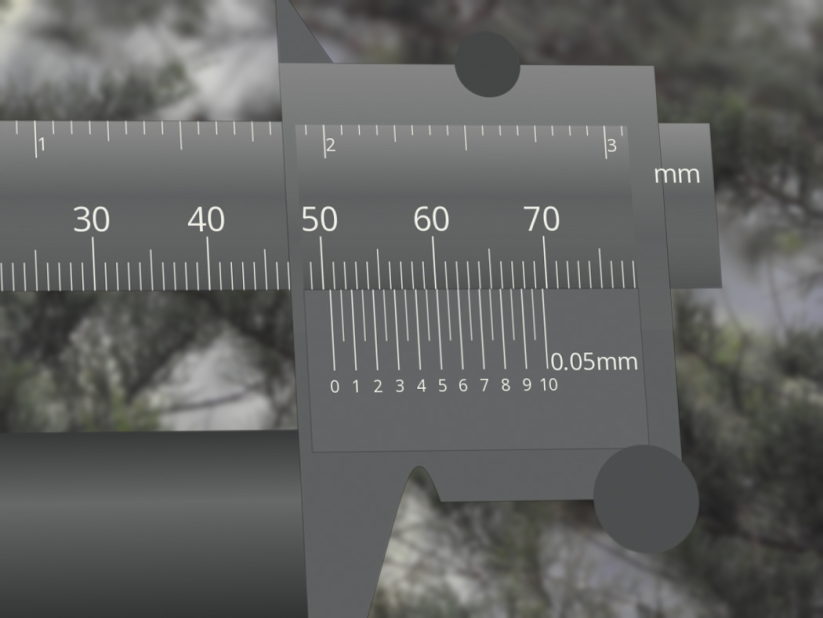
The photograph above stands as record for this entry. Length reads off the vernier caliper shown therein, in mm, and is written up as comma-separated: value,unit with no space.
50.6,mm
